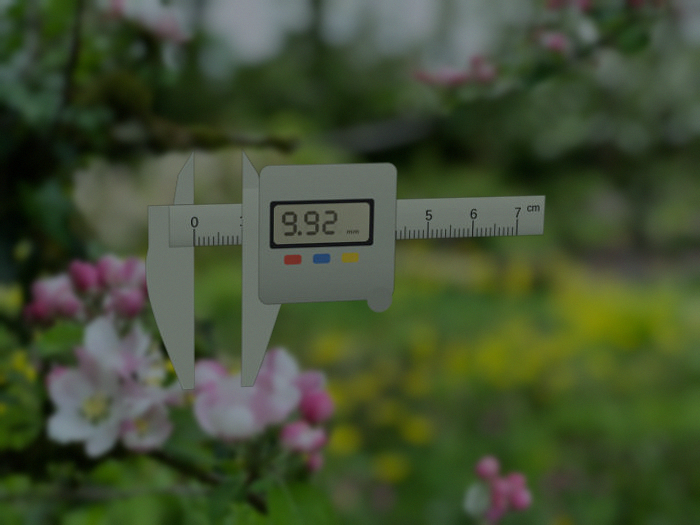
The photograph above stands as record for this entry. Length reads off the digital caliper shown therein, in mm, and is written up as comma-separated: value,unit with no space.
9.92,mm
